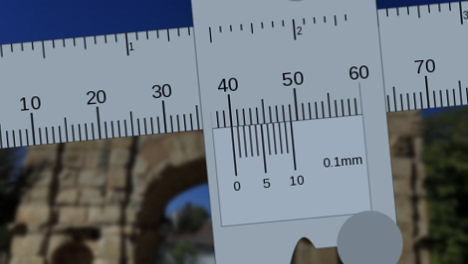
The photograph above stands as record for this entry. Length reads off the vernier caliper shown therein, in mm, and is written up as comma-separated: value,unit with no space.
40.0,mm
